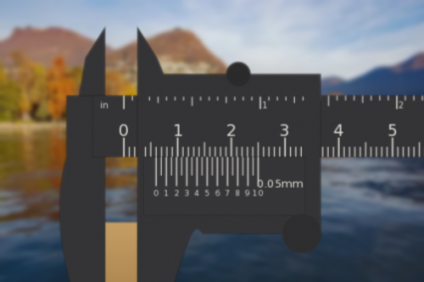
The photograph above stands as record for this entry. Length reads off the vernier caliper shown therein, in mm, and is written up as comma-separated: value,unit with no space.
6.0,mm
